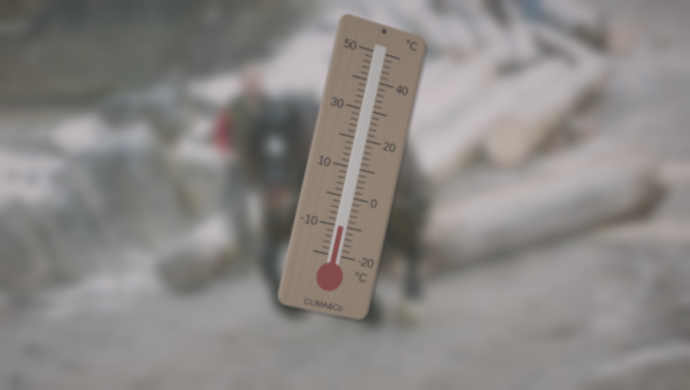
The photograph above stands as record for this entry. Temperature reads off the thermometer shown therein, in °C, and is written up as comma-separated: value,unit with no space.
-10,°C
